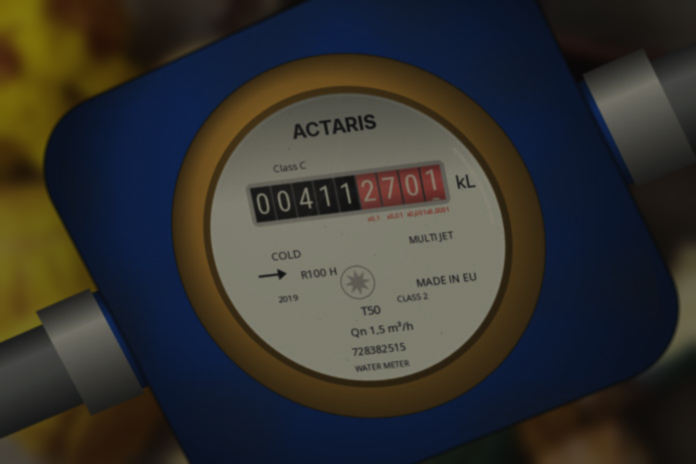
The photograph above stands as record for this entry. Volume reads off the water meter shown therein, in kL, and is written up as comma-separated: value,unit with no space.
411.2701,kL
